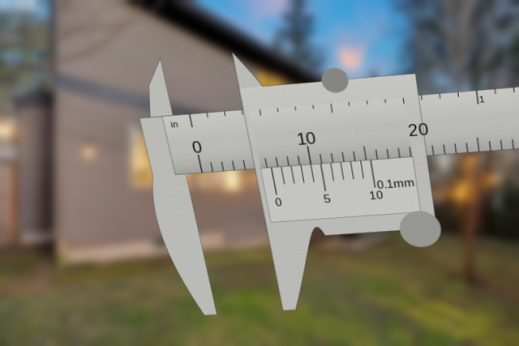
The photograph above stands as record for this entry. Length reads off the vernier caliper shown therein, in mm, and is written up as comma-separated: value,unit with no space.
6.4,mm
